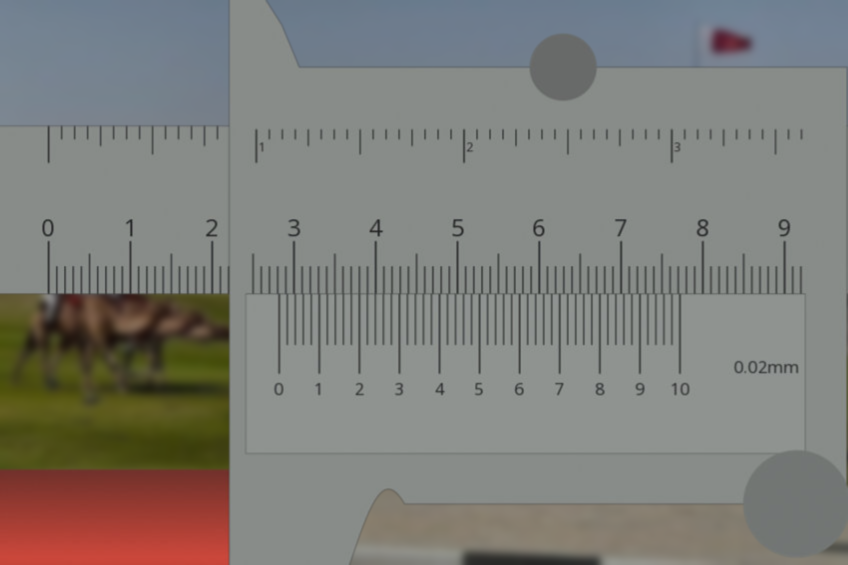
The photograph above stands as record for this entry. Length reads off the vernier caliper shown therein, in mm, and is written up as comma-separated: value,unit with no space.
28.2,mm
